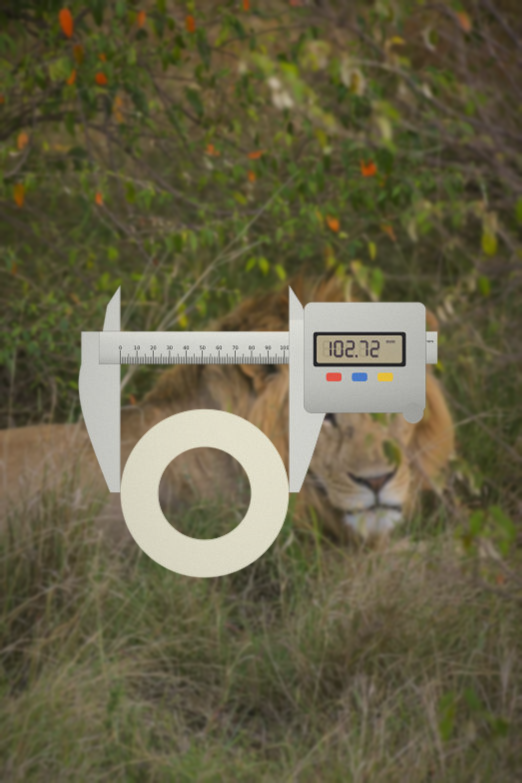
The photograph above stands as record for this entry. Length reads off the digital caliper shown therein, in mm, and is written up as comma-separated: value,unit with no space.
102.72,mm
